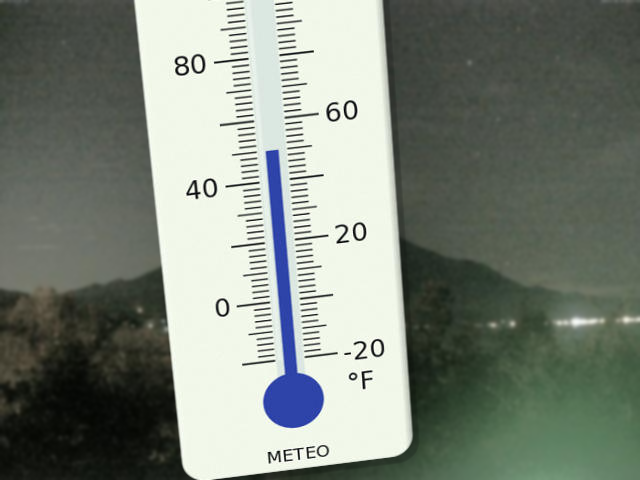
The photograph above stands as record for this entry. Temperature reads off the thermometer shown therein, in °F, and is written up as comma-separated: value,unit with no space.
50,°F
